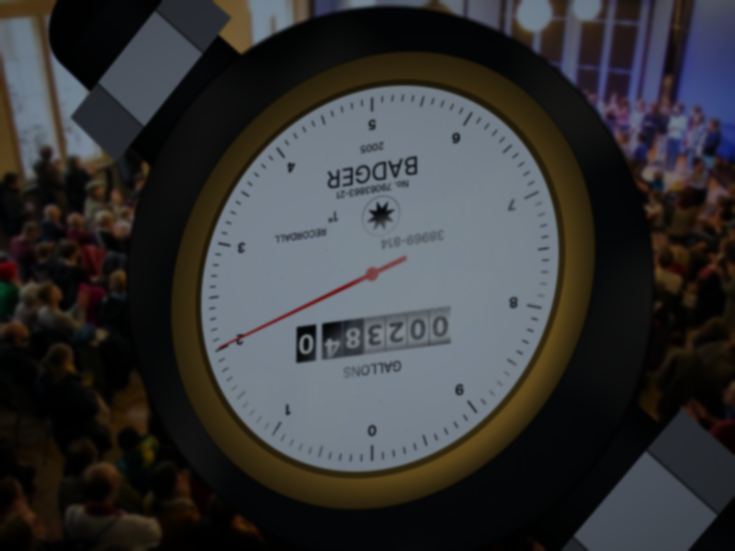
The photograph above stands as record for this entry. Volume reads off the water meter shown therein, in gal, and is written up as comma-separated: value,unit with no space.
23842.0,gal
